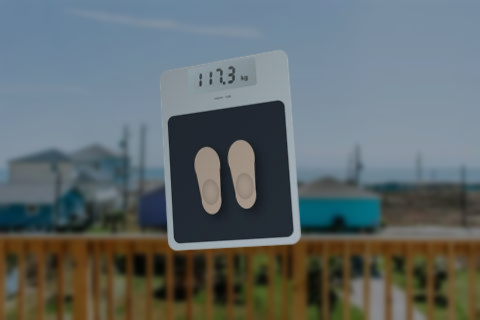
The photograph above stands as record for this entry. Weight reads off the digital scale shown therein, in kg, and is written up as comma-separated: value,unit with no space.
117.3,kg
